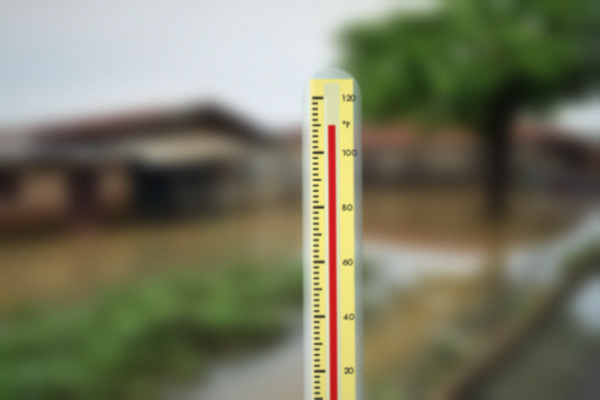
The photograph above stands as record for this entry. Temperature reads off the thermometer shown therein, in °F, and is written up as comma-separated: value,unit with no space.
110,°F
